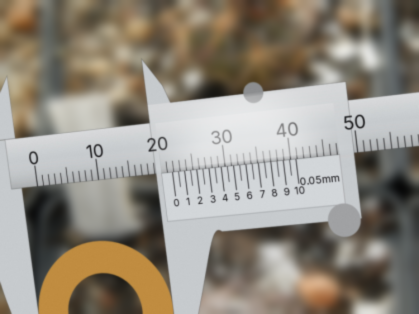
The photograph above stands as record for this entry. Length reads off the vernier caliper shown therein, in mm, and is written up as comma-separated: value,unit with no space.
21.8,mm
